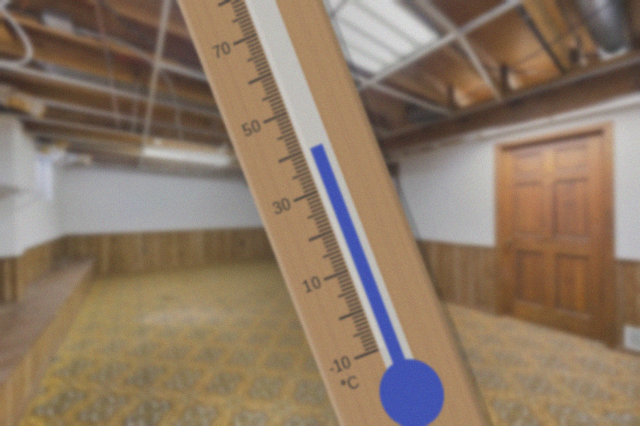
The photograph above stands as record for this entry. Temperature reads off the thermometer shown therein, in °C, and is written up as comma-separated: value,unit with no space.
40,°C
